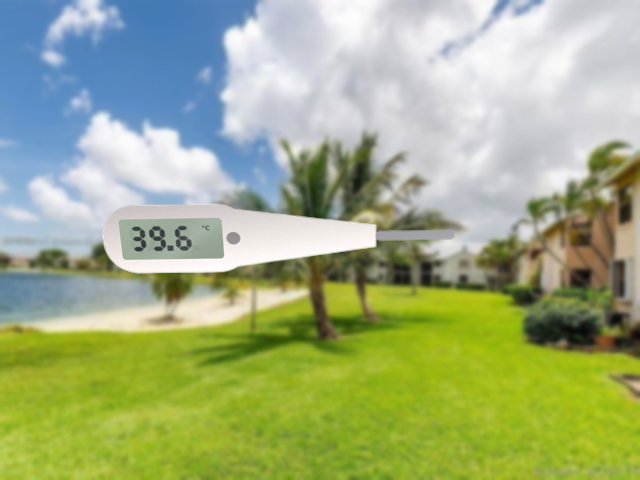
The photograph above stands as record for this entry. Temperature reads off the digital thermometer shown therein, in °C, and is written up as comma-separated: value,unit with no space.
39.6,°C
